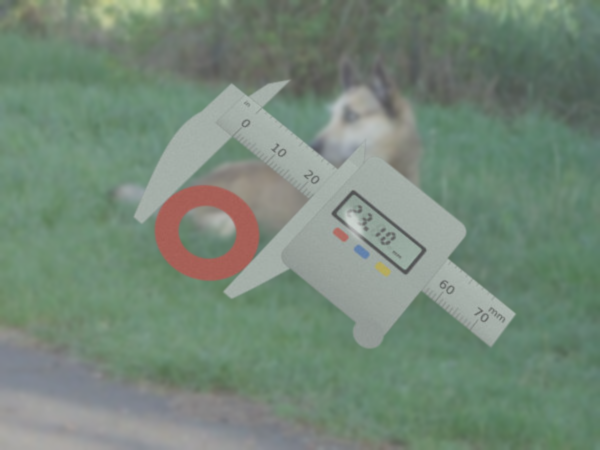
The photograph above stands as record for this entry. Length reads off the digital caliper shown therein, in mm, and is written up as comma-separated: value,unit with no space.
23.10,mm
